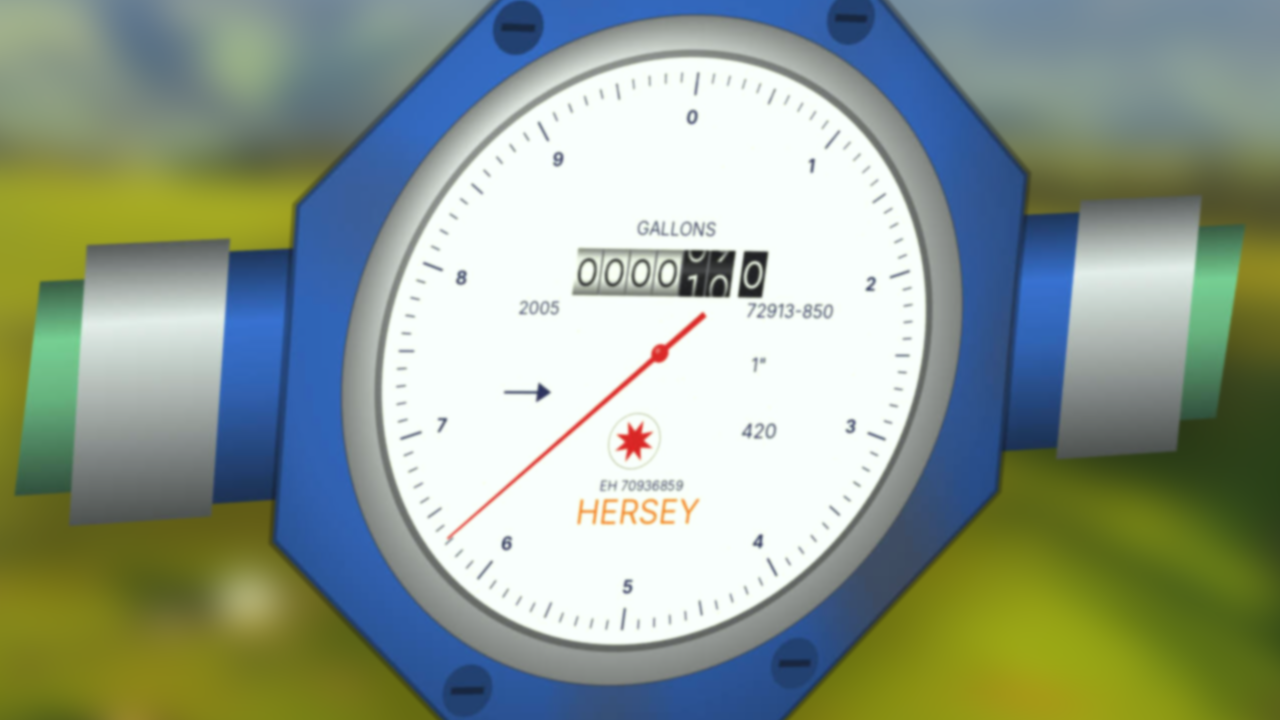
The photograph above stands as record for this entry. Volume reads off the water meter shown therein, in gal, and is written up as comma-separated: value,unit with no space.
96.3,gal
